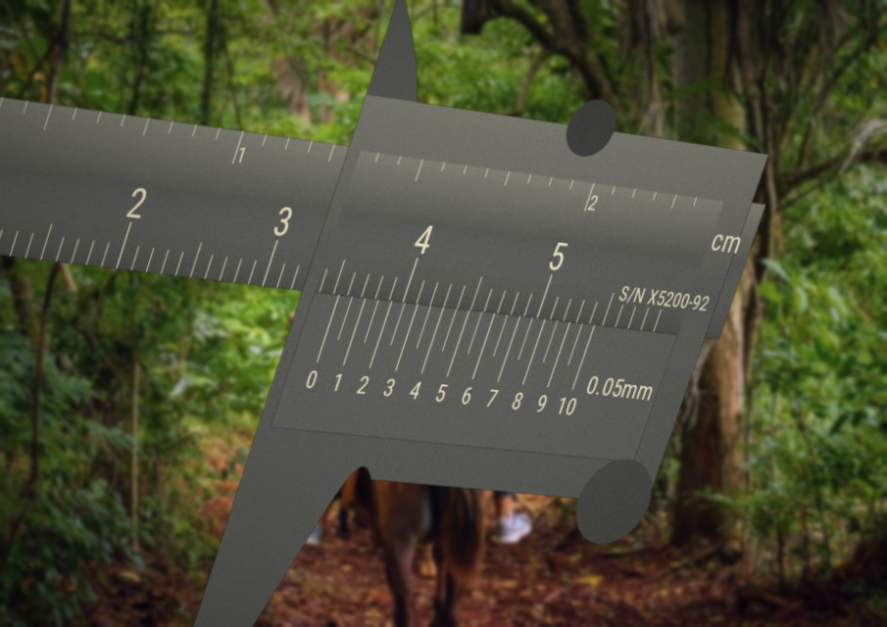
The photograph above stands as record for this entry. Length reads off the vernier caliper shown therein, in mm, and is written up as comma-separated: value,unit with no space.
35.4,mm
